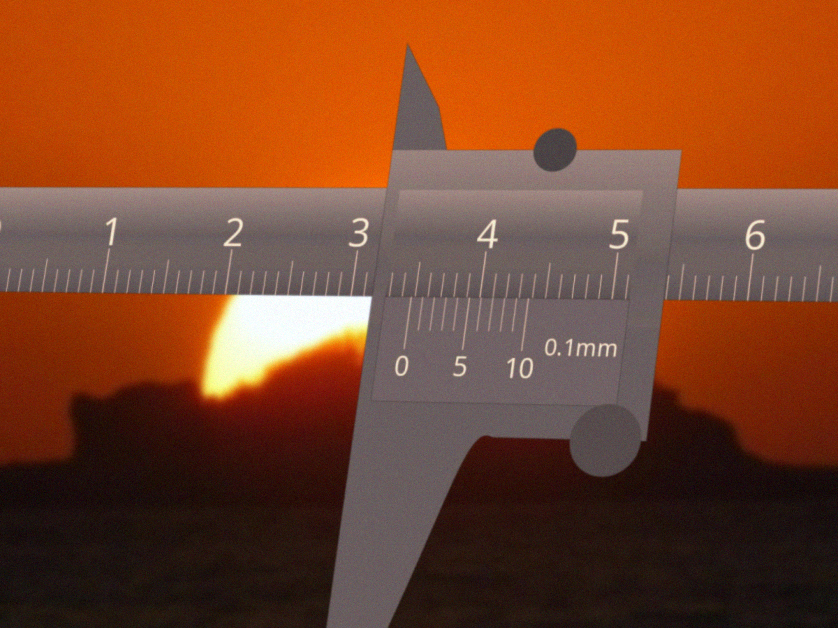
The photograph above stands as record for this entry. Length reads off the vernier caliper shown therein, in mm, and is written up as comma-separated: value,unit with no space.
34.7,mm
